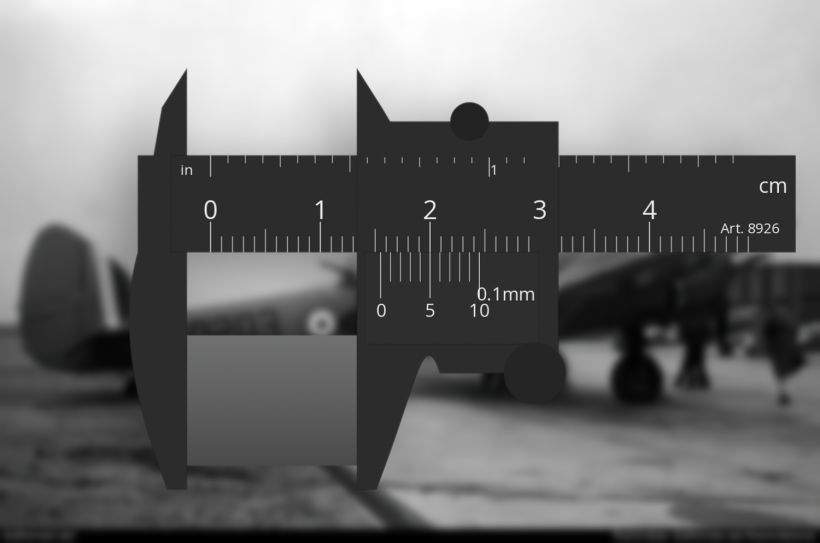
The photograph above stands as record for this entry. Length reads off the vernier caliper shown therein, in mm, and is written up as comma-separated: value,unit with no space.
15.5,mm
